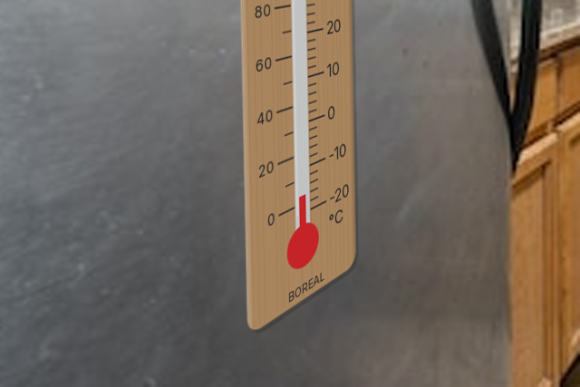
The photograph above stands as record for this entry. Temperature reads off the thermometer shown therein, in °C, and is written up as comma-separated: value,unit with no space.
-16,°C
